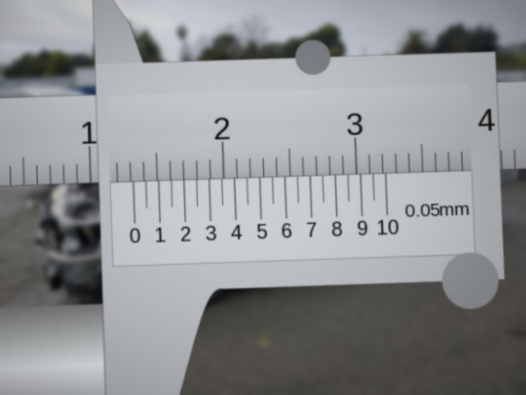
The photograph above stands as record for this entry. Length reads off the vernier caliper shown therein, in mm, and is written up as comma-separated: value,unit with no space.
13.2,mm
